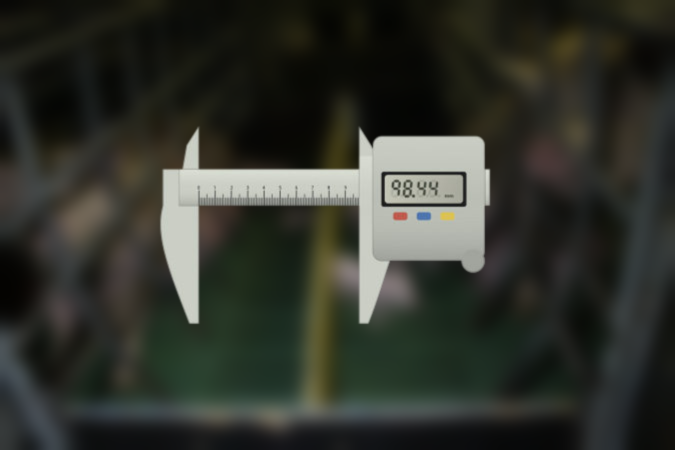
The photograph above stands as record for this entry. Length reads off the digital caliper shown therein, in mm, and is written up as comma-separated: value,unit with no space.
98.44,mm
